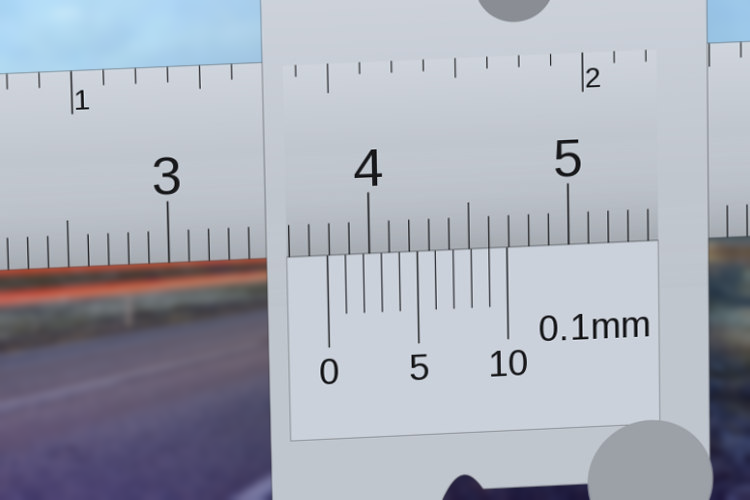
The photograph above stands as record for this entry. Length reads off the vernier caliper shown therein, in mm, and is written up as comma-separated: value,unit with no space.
37.9,mm
